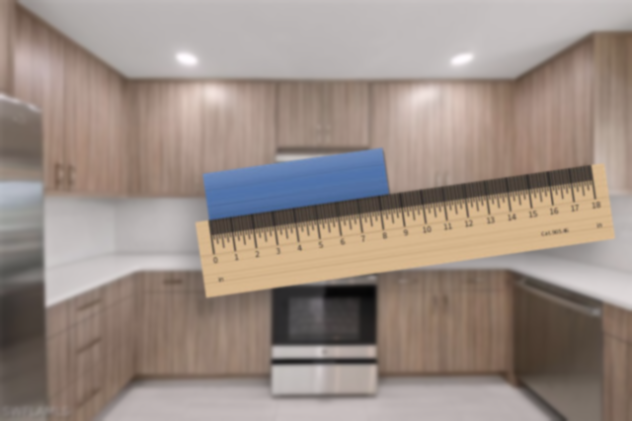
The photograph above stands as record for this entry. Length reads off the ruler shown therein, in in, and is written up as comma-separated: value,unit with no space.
8.5,in
